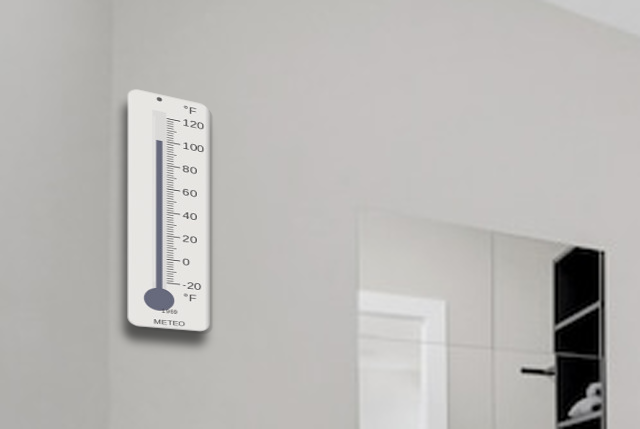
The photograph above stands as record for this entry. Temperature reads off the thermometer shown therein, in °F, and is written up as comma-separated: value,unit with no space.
100,°F
